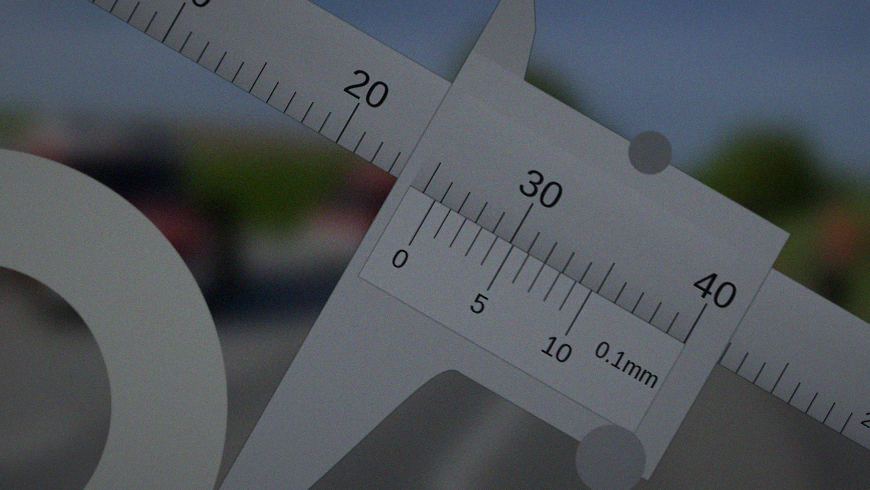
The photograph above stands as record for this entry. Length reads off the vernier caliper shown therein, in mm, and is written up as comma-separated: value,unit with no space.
25.7,mm
